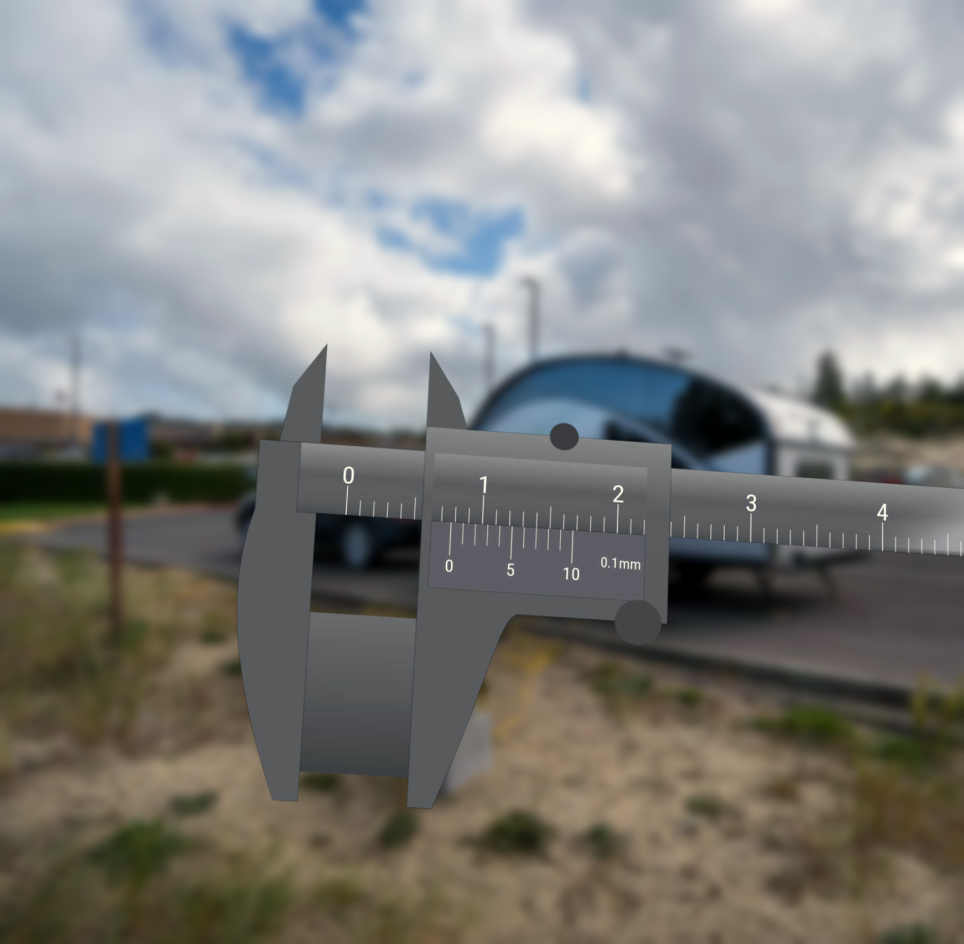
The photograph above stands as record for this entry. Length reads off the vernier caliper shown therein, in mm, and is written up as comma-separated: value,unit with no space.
7.7,mm
